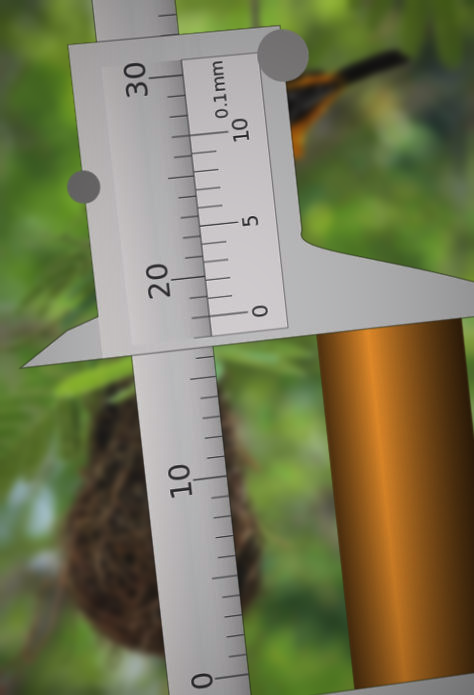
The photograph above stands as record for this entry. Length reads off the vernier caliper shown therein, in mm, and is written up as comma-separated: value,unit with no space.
18.0,mm
